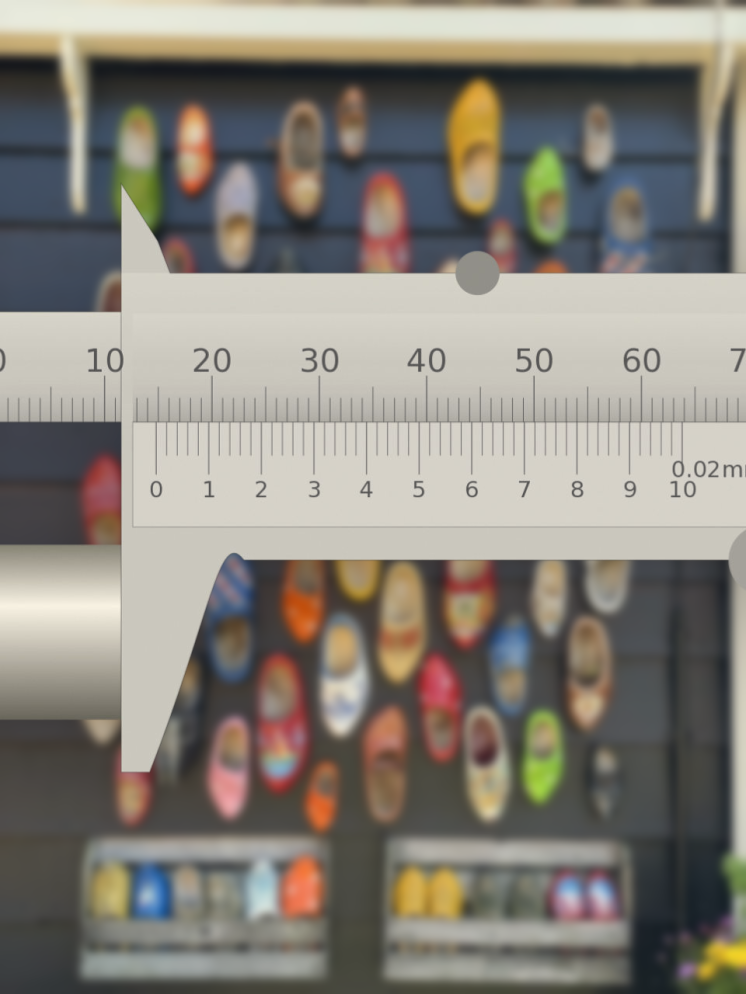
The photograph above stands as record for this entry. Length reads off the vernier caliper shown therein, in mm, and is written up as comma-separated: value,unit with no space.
14.8,mm
